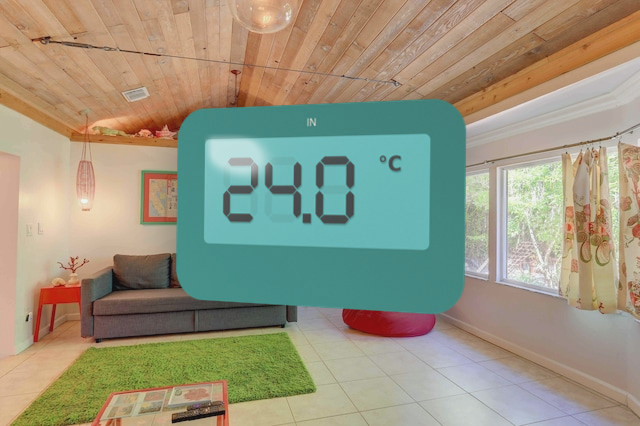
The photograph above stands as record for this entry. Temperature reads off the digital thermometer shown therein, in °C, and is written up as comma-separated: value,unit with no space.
24.0,°C
